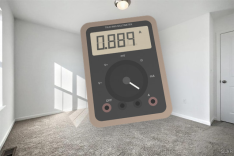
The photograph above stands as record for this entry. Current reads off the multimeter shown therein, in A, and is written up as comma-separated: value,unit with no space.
0.889,A
